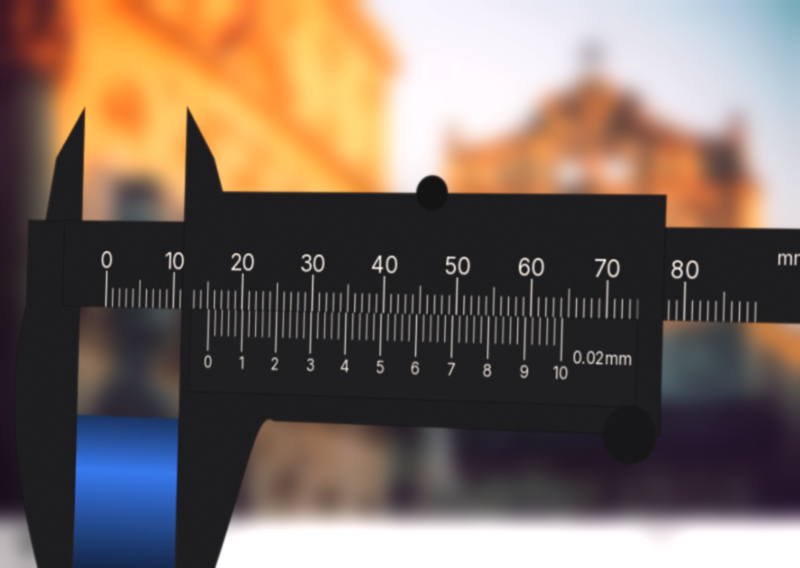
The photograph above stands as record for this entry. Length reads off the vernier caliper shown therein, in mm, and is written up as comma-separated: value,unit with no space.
15.2,mm
